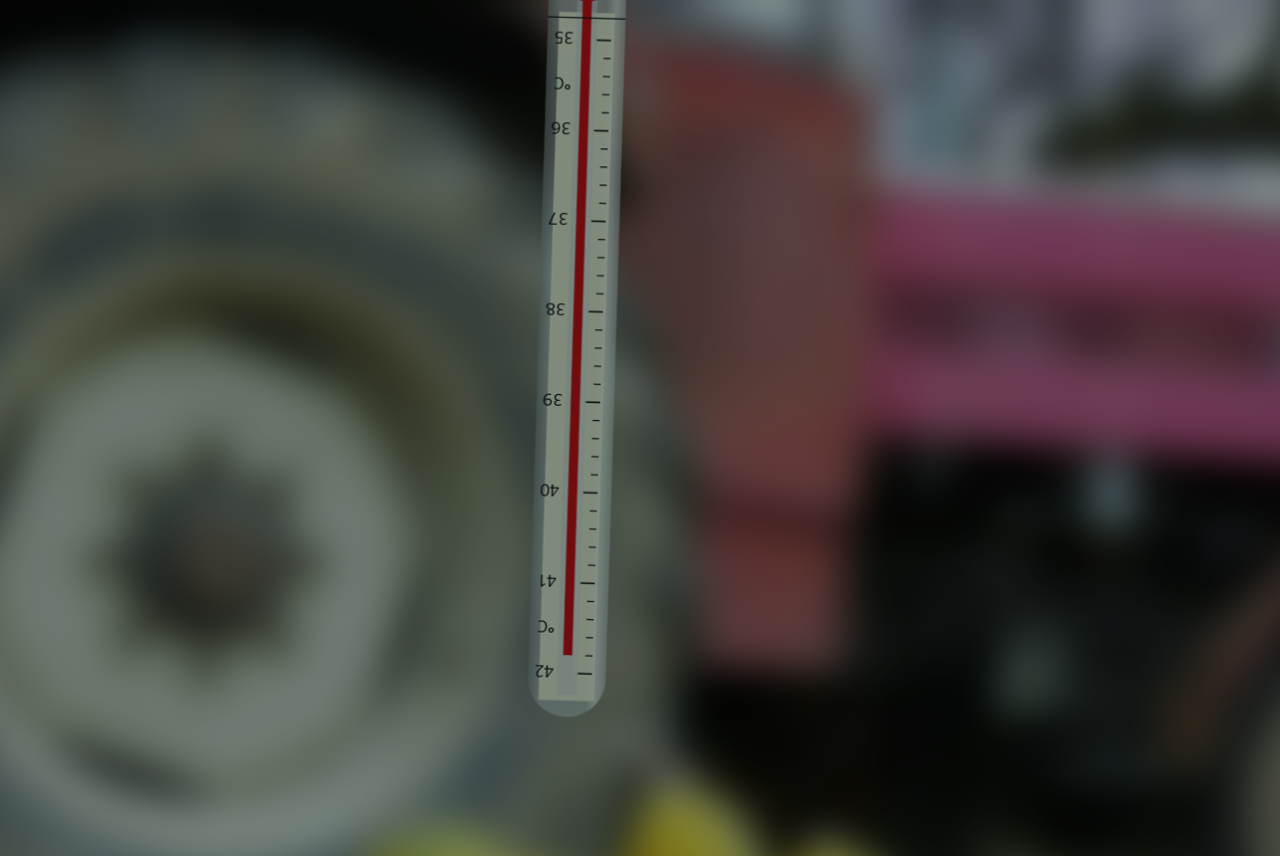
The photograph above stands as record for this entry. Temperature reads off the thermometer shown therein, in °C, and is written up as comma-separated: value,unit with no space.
41.8,°C
